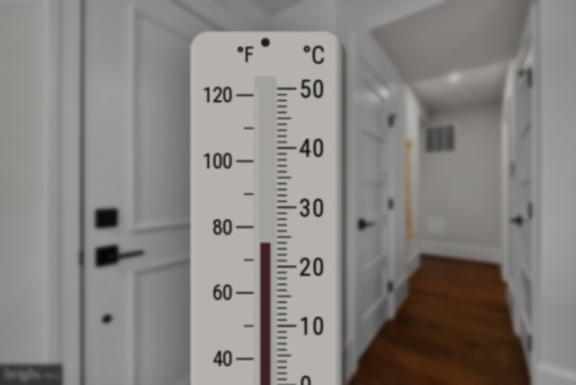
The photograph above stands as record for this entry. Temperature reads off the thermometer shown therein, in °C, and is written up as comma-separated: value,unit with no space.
24,°C
